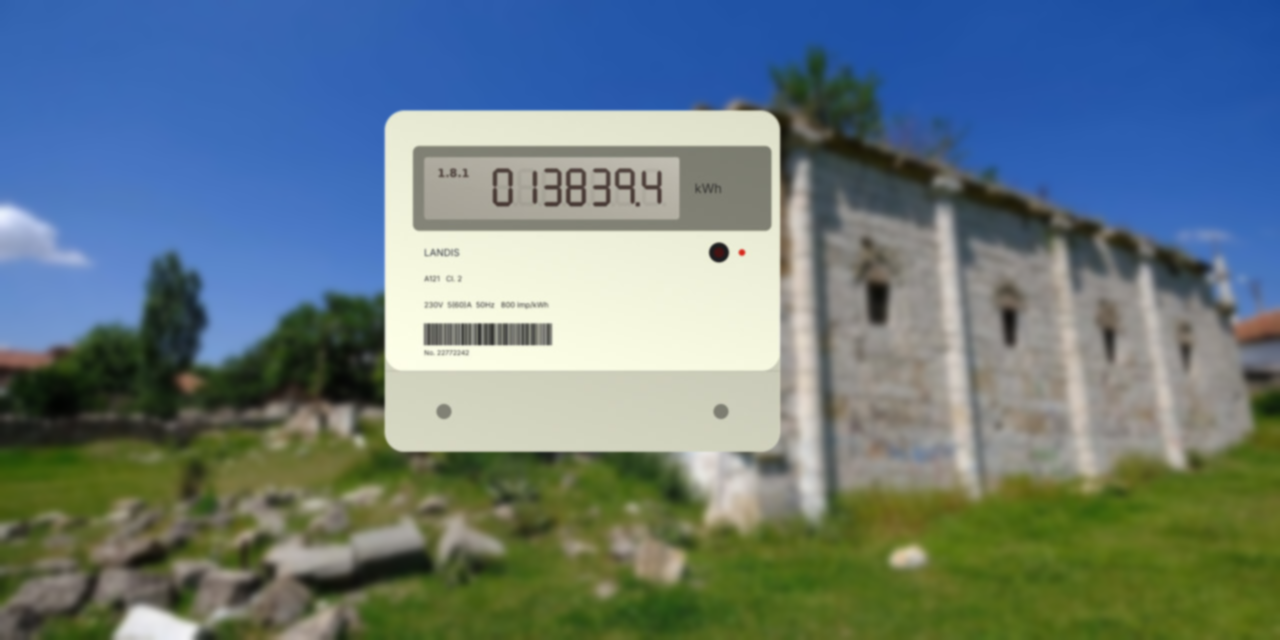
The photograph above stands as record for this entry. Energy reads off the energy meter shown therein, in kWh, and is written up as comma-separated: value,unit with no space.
13839.4,kWh
